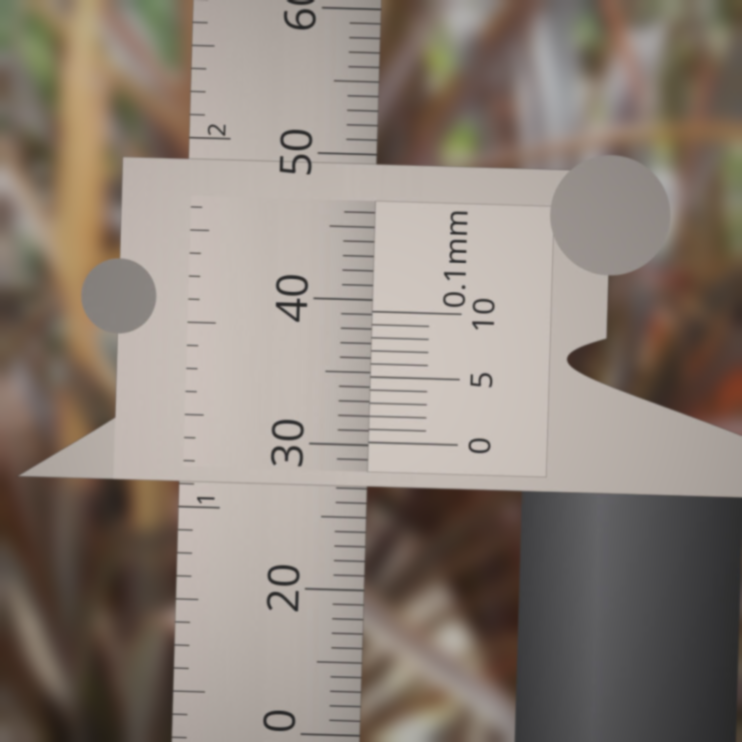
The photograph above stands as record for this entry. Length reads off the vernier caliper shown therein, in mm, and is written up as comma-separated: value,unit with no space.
30.2,mm
